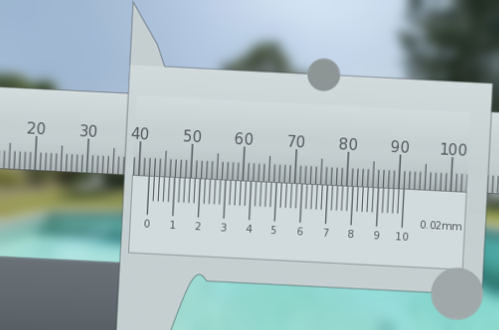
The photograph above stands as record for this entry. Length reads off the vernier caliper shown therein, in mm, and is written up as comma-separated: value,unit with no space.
42.0,mm
